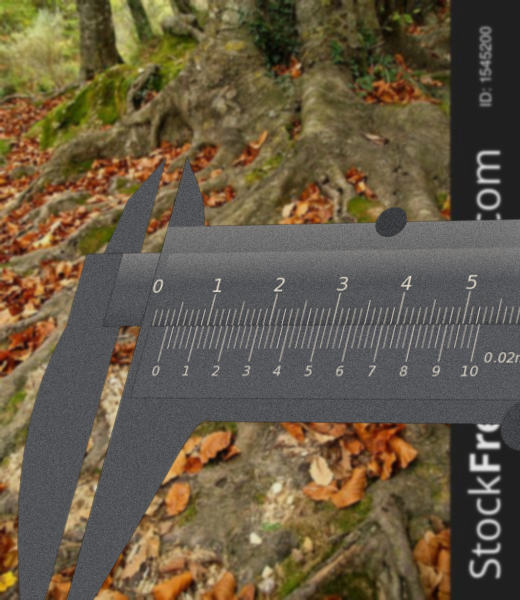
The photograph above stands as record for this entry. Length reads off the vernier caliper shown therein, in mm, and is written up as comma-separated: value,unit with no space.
3.5,mm
